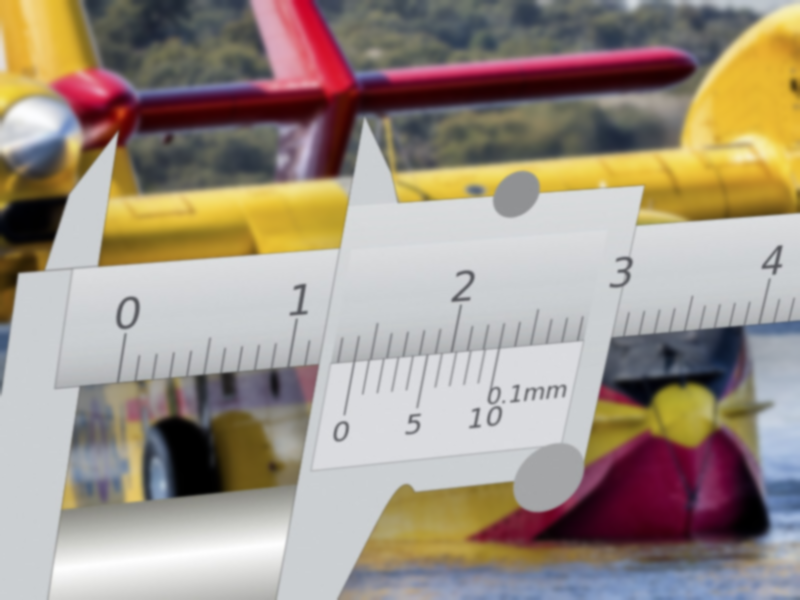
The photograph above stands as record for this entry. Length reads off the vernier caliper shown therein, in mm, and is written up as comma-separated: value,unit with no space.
14.0,mm
